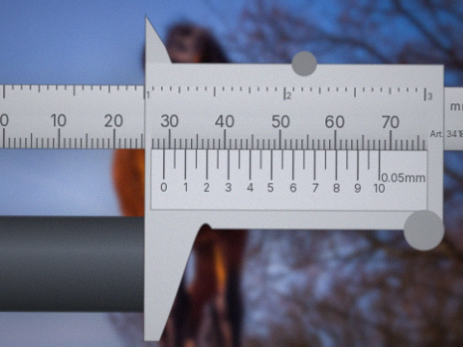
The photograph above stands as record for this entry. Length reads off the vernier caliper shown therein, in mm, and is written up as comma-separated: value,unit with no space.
29.0,mm
